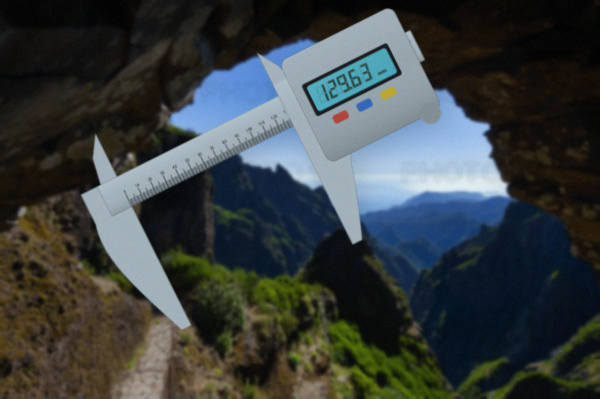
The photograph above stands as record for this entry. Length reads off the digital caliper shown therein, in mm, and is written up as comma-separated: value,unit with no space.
129.63,mm
